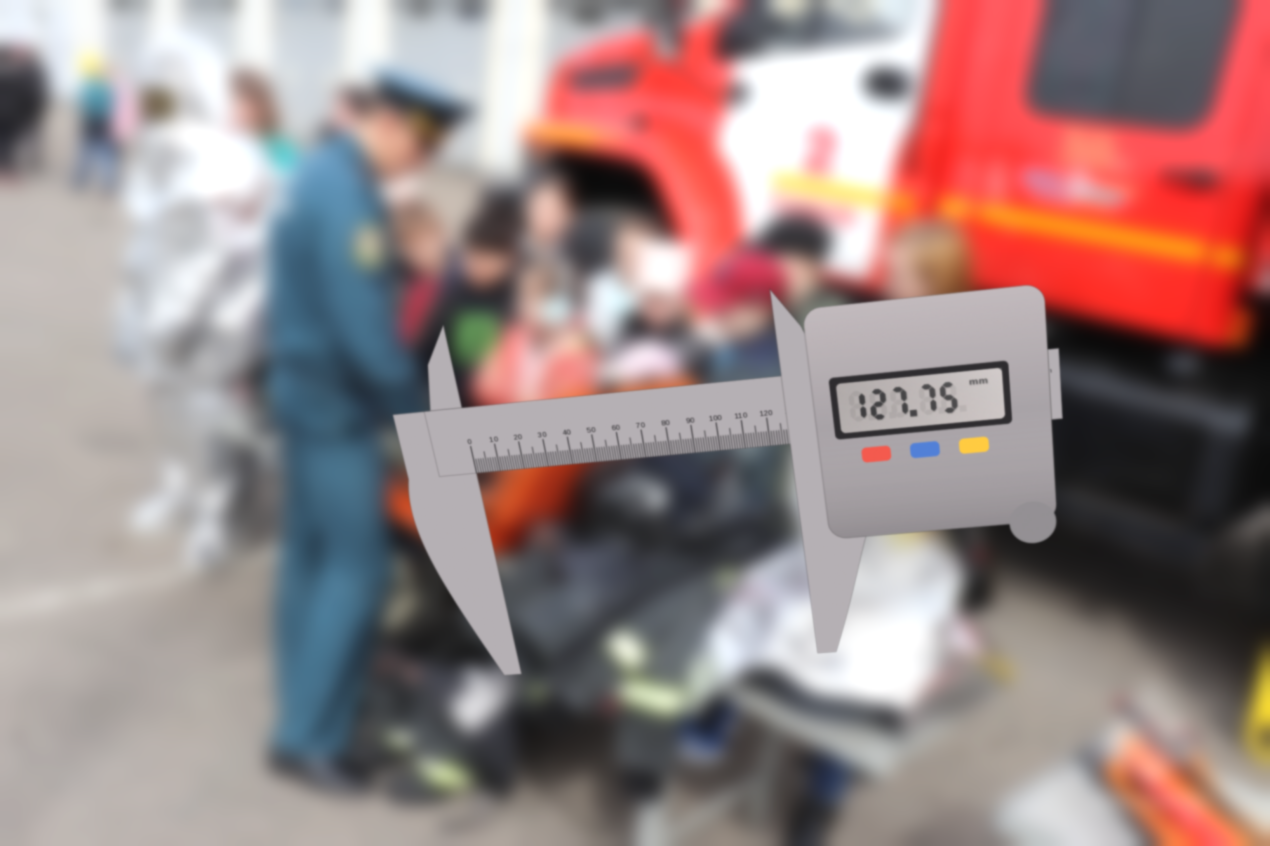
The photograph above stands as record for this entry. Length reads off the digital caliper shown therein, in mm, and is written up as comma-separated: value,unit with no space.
127.75,mm
